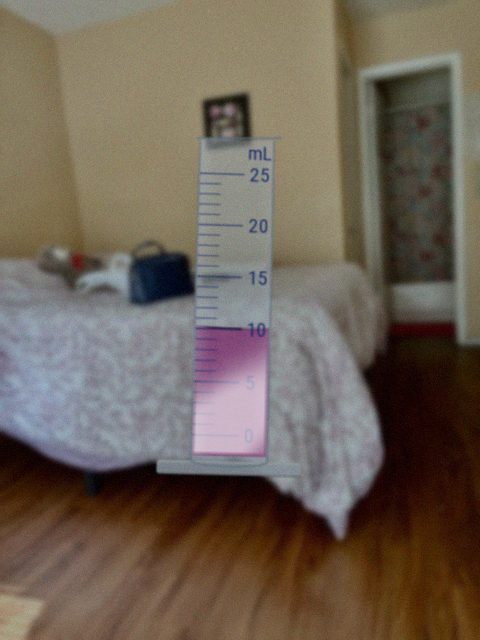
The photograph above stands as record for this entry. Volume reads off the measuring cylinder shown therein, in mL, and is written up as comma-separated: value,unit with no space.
10,mL
